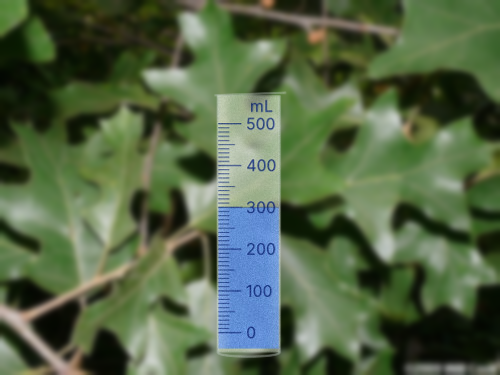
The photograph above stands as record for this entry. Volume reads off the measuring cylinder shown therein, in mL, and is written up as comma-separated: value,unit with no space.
300,mL
